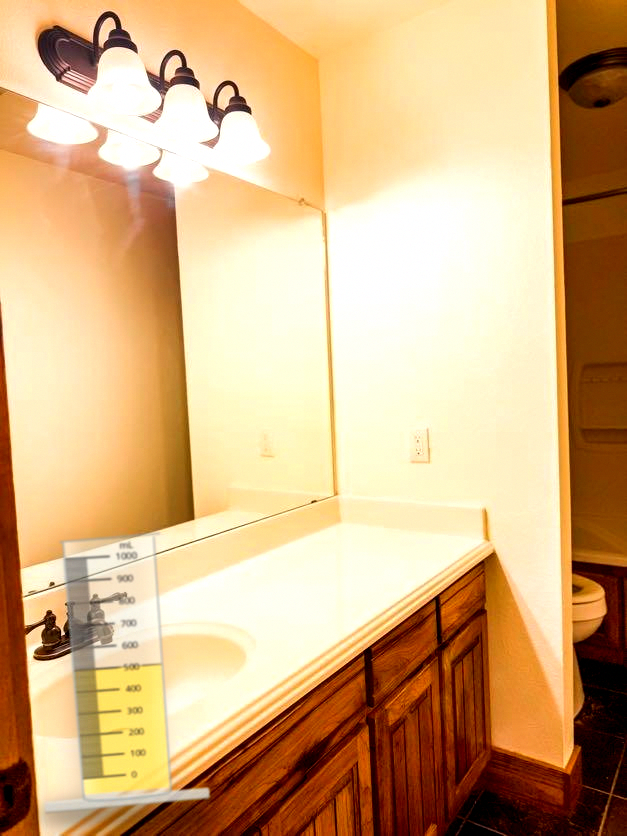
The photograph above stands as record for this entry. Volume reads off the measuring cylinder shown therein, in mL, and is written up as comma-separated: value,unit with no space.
500,mL
